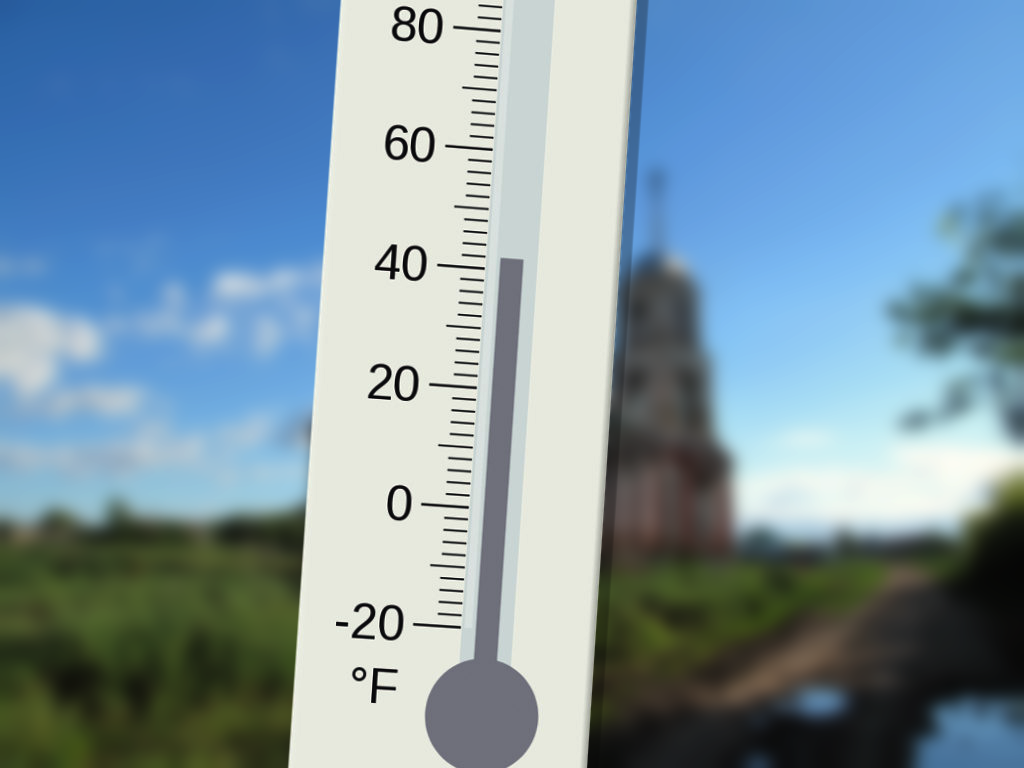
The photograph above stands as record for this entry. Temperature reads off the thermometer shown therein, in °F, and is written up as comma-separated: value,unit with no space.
42,°F
